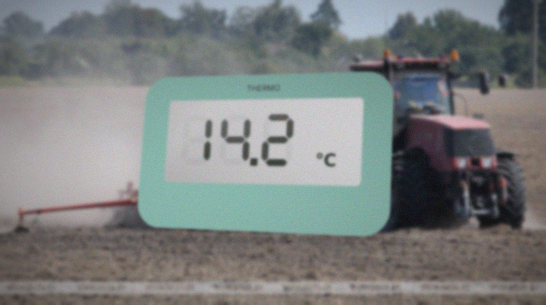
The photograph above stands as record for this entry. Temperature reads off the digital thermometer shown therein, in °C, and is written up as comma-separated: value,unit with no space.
14.2,°C
